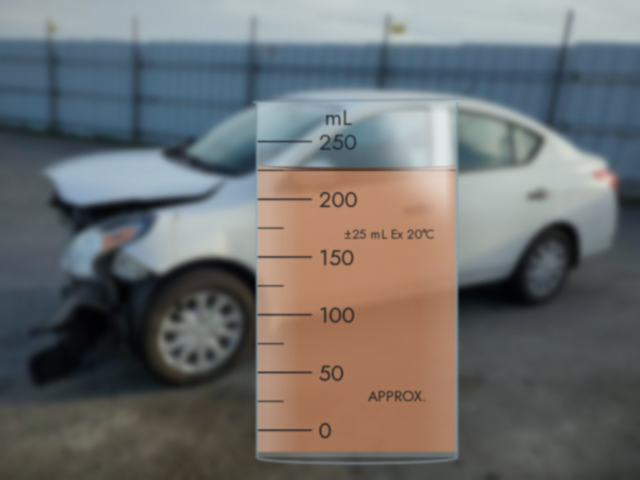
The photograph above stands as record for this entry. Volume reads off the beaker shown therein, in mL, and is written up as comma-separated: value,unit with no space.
225,mL
